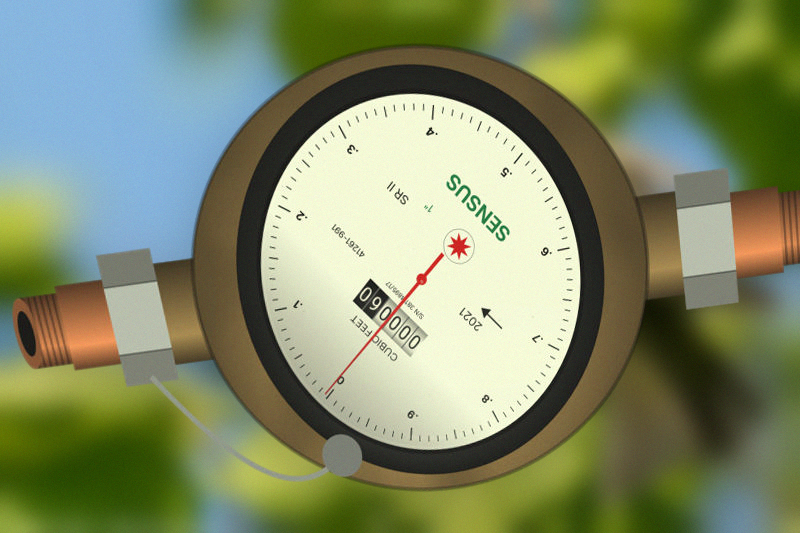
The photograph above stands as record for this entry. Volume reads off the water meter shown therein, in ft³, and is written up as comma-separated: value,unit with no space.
60.00,ft³
